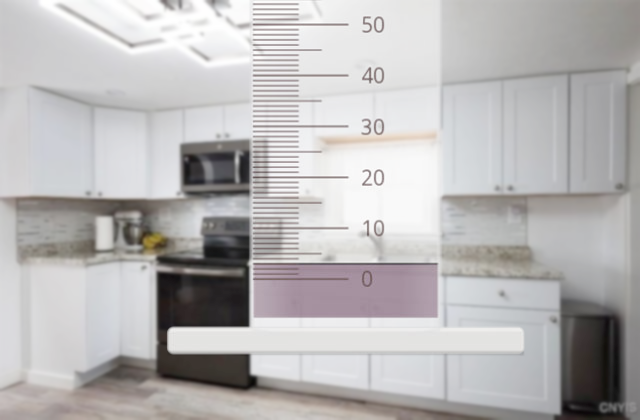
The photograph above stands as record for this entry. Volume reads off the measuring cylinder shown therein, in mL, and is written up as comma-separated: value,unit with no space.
3,mL
